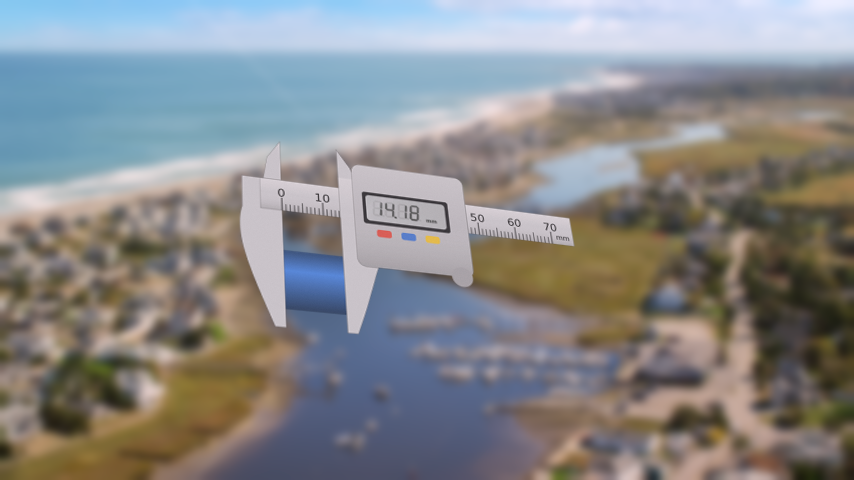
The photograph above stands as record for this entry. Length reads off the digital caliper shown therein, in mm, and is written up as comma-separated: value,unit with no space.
14.18,mm
